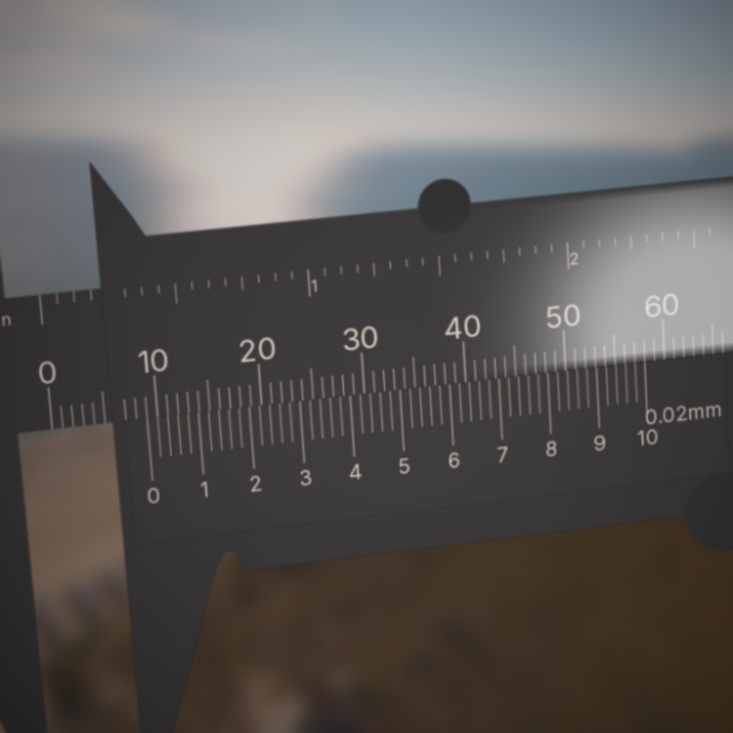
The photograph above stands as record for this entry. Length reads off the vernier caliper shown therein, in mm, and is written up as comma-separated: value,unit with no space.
9.0,mm
